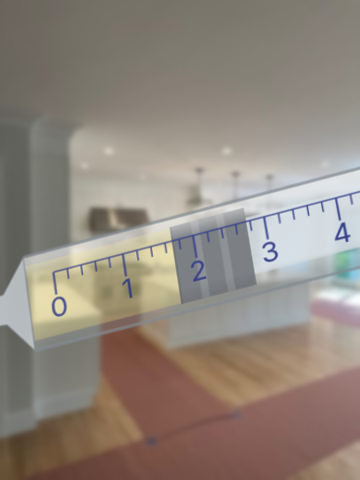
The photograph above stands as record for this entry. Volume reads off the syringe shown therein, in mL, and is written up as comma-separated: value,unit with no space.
1.7,mL
